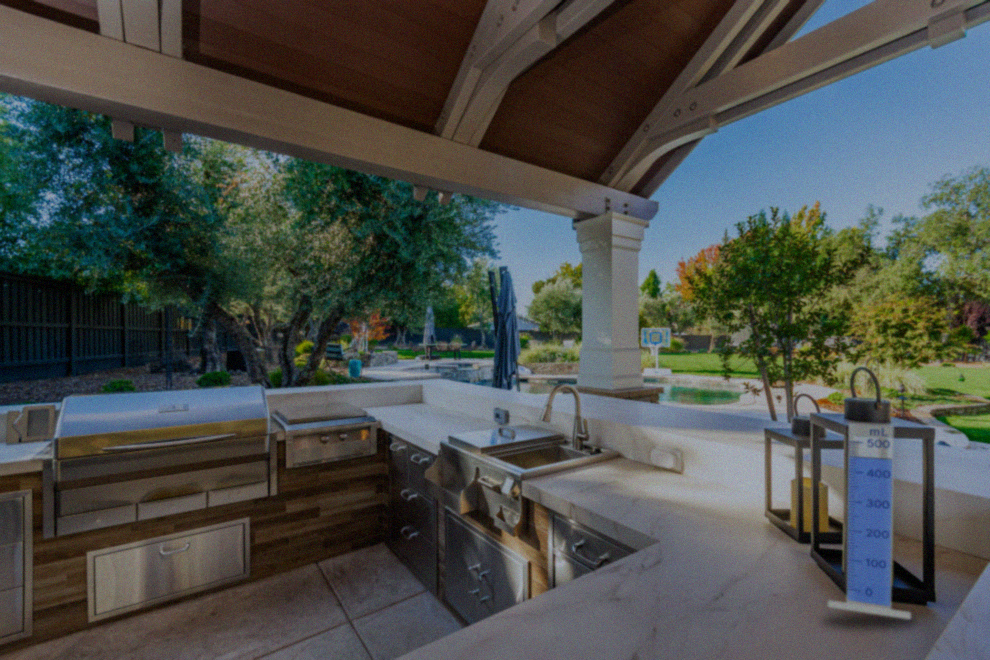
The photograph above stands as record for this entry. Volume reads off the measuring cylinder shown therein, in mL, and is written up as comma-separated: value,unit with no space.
450,mL
